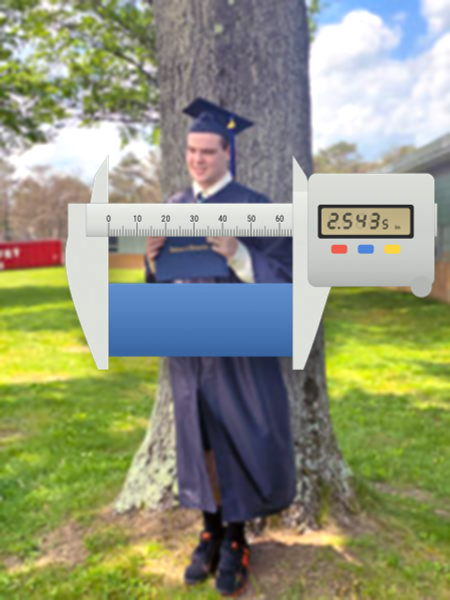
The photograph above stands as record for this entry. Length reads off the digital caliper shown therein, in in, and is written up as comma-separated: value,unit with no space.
2.5435,in
